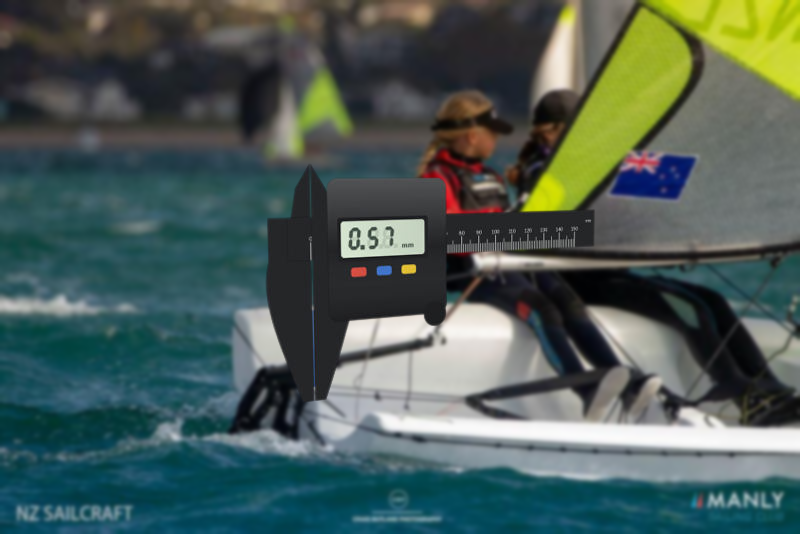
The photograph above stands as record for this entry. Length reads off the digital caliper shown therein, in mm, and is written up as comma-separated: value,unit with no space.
0.57,mm
